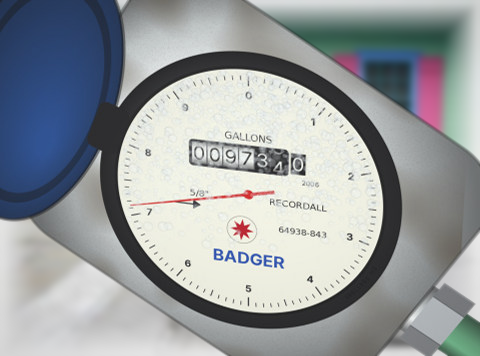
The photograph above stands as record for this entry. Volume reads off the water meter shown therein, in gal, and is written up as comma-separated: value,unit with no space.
97337.1,gal
